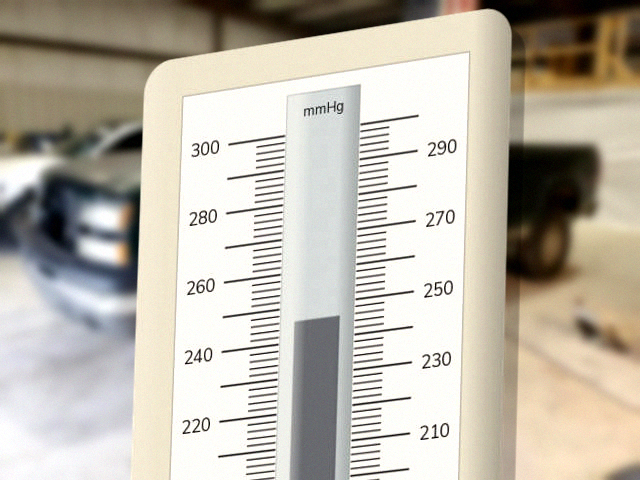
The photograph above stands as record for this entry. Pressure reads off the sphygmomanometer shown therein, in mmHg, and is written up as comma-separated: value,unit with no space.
246,mmHg
